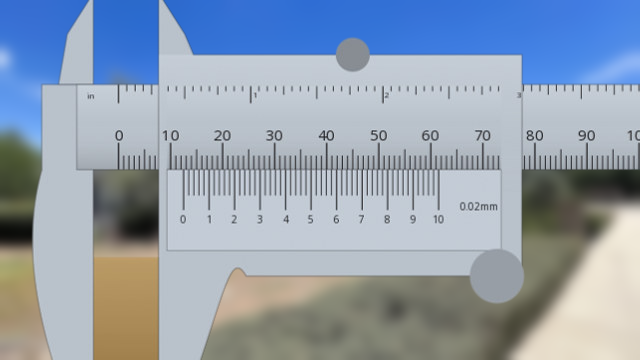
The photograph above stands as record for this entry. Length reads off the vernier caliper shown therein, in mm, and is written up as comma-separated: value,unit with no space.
12.5,mm
